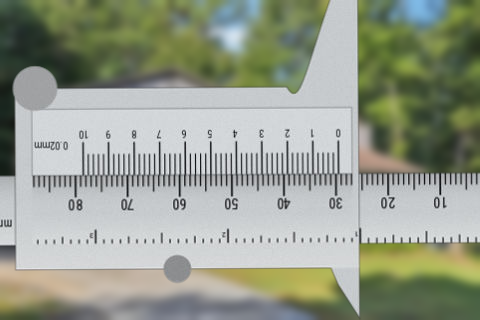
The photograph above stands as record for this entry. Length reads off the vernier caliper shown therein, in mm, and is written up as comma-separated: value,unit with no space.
29.5,mm
